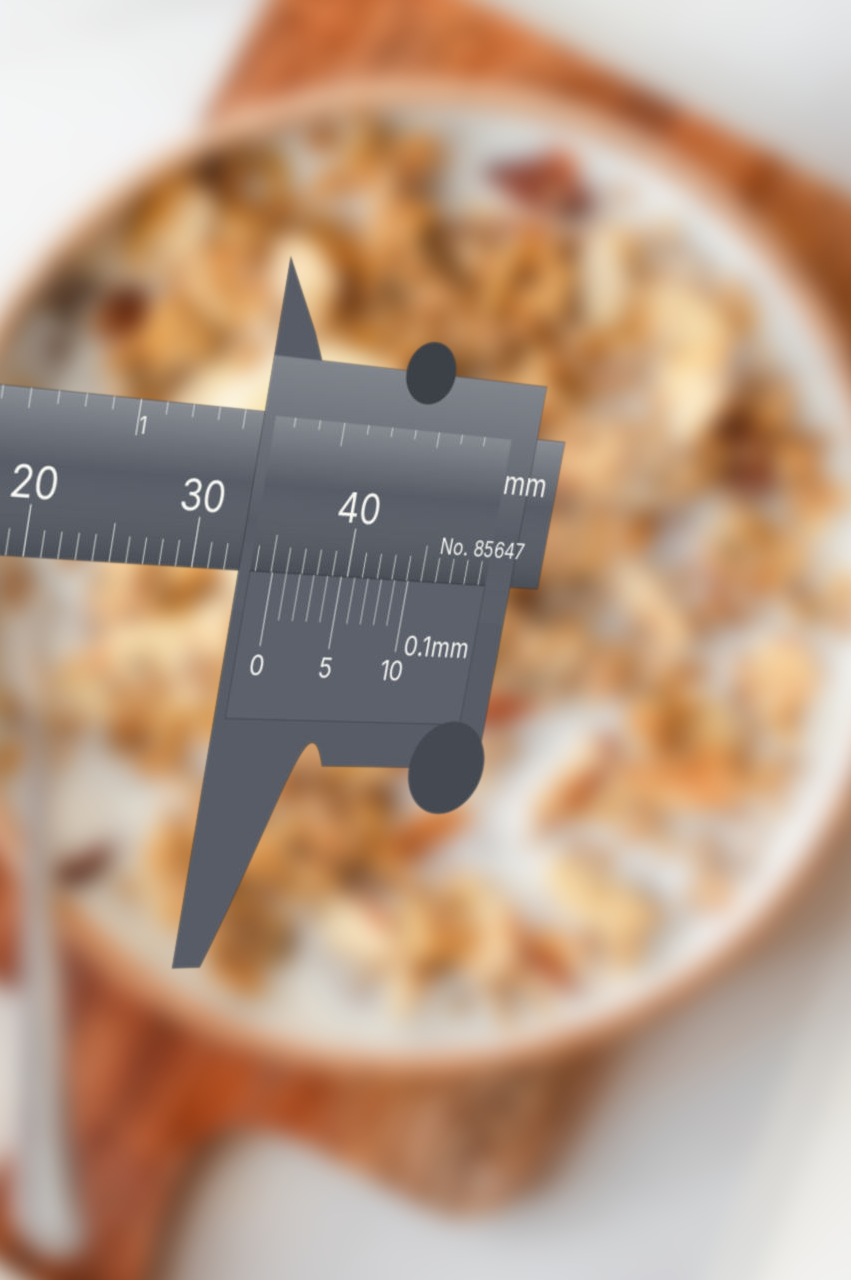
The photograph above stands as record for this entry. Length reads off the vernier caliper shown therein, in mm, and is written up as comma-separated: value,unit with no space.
35.1,mm
